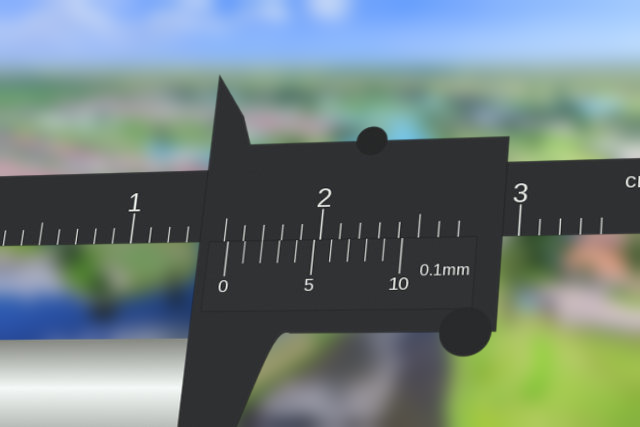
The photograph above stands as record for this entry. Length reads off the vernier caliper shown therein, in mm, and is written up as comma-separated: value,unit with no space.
15.2,mm
